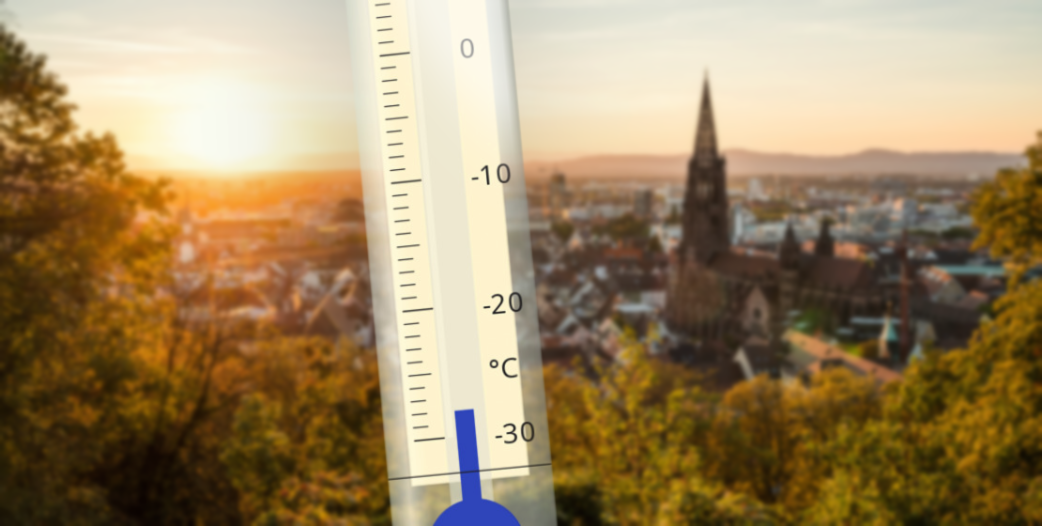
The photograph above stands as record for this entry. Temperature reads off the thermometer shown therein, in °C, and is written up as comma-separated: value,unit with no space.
-28,°C
